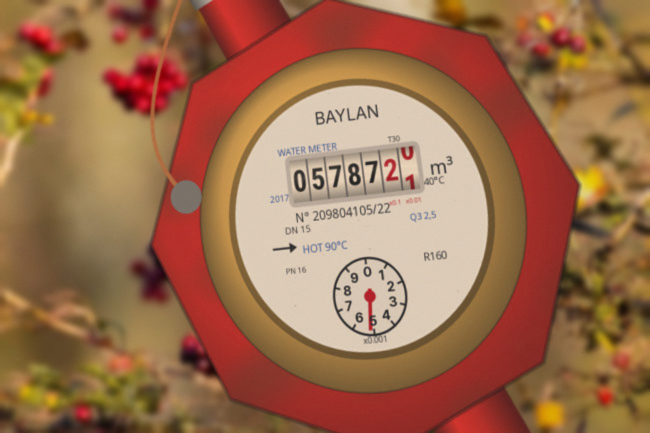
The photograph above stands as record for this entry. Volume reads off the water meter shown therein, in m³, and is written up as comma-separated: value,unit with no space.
5787.205,m³
